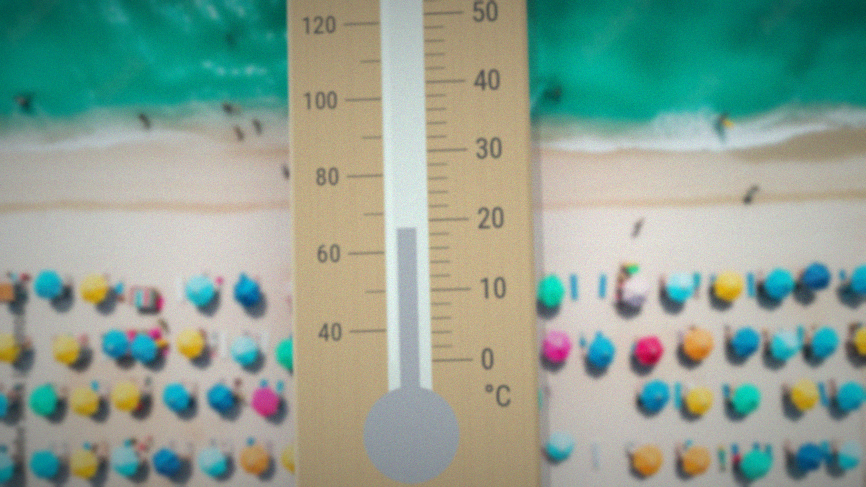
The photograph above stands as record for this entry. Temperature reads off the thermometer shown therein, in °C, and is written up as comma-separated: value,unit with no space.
19,°C
